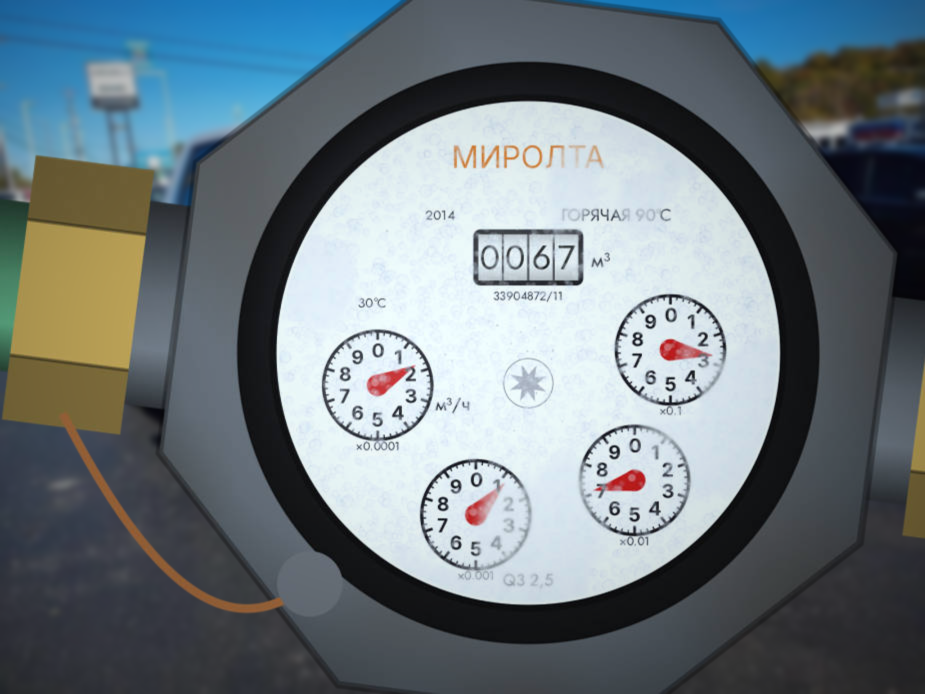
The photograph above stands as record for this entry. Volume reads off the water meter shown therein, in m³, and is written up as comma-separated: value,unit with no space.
67.2711,m³
